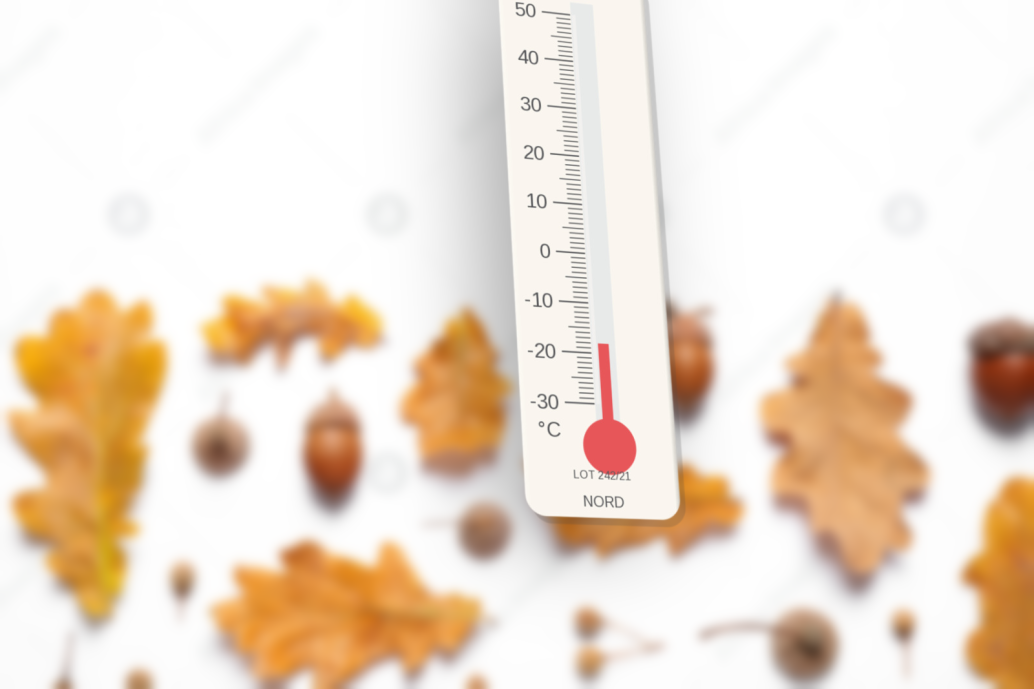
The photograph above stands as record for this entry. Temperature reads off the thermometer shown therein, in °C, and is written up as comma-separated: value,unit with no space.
-18,°C
